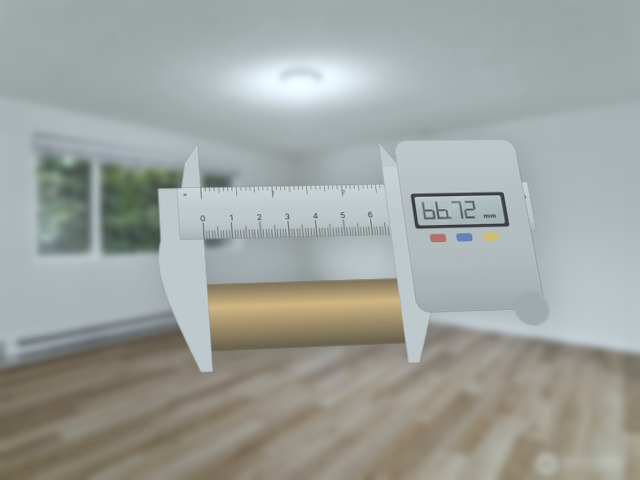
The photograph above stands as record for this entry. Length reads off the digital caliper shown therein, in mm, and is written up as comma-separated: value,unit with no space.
66.72,mm
